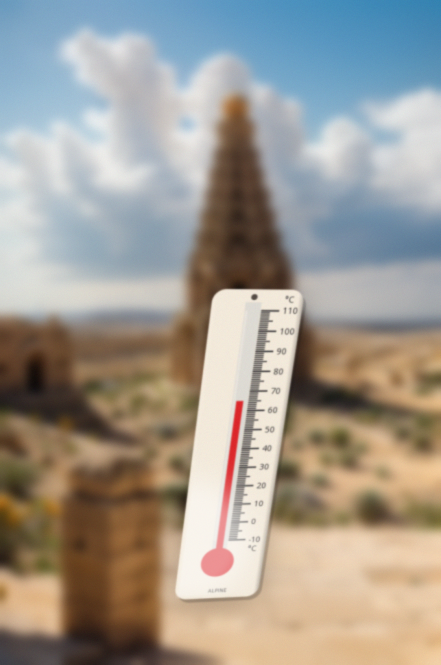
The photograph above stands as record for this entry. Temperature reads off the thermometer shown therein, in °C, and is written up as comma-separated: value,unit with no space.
65,°C
